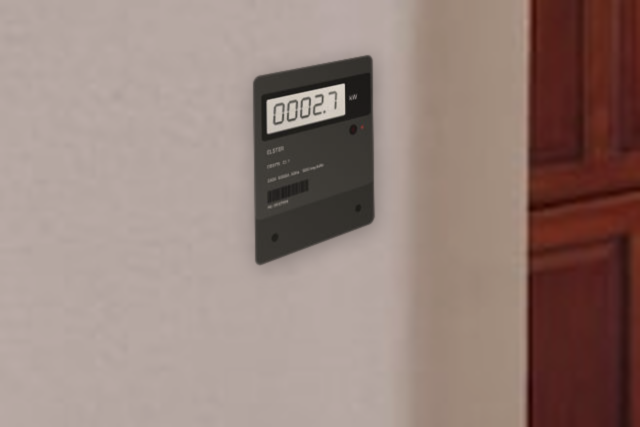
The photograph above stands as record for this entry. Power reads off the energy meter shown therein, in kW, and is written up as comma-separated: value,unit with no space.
2.7,kW
